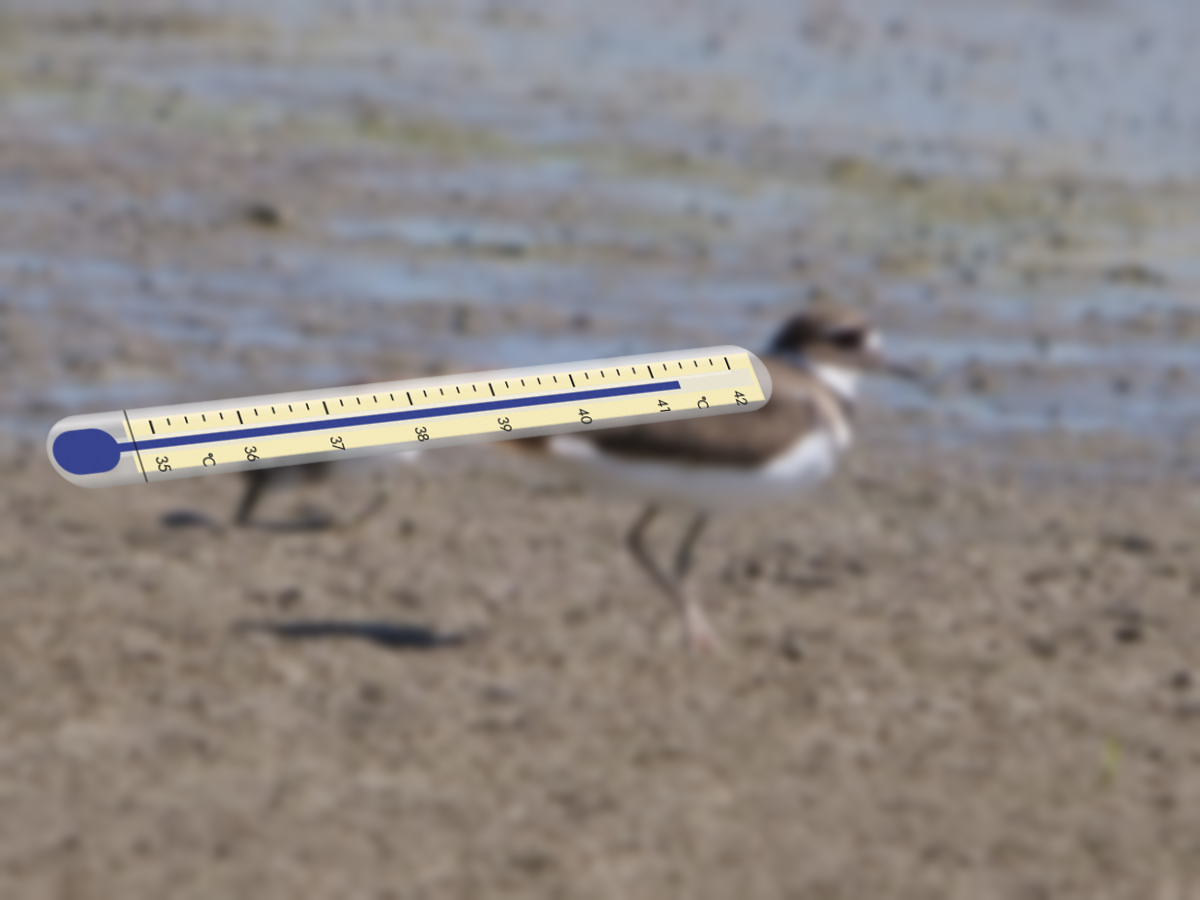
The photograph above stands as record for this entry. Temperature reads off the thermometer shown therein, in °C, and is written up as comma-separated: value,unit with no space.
41.3,°C
